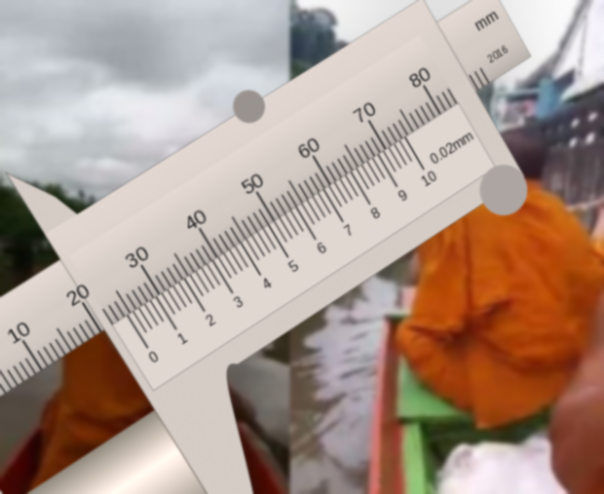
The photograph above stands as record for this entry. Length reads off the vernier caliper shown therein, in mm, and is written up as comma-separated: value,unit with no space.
24.5,mm
